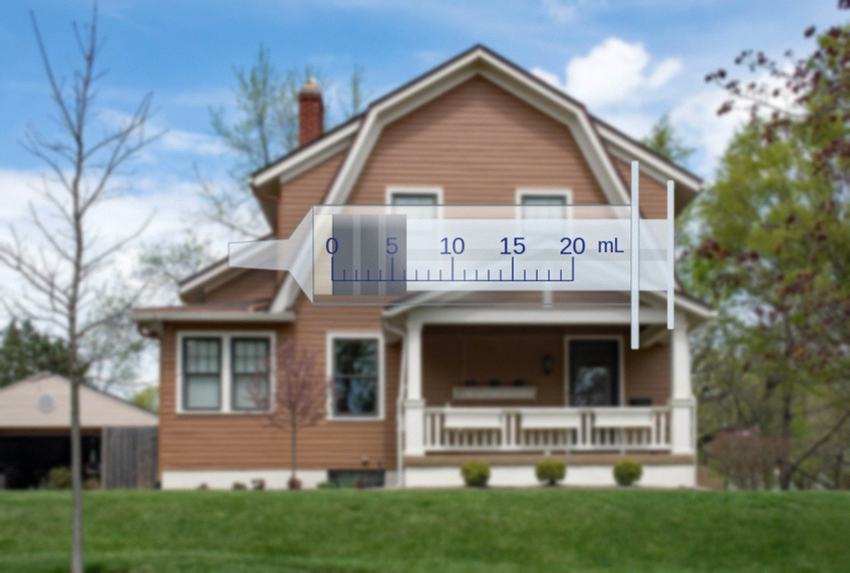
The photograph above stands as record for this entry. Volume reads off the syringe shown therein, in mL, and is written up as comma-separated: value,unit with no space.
0,mL
